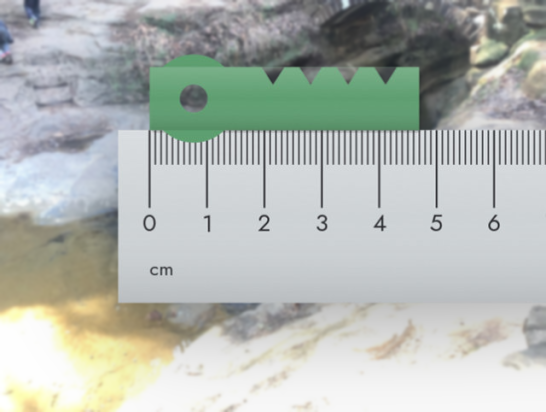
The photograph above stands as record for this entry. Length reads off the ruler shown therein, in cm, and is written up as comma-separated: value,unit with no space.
4.7,cm
